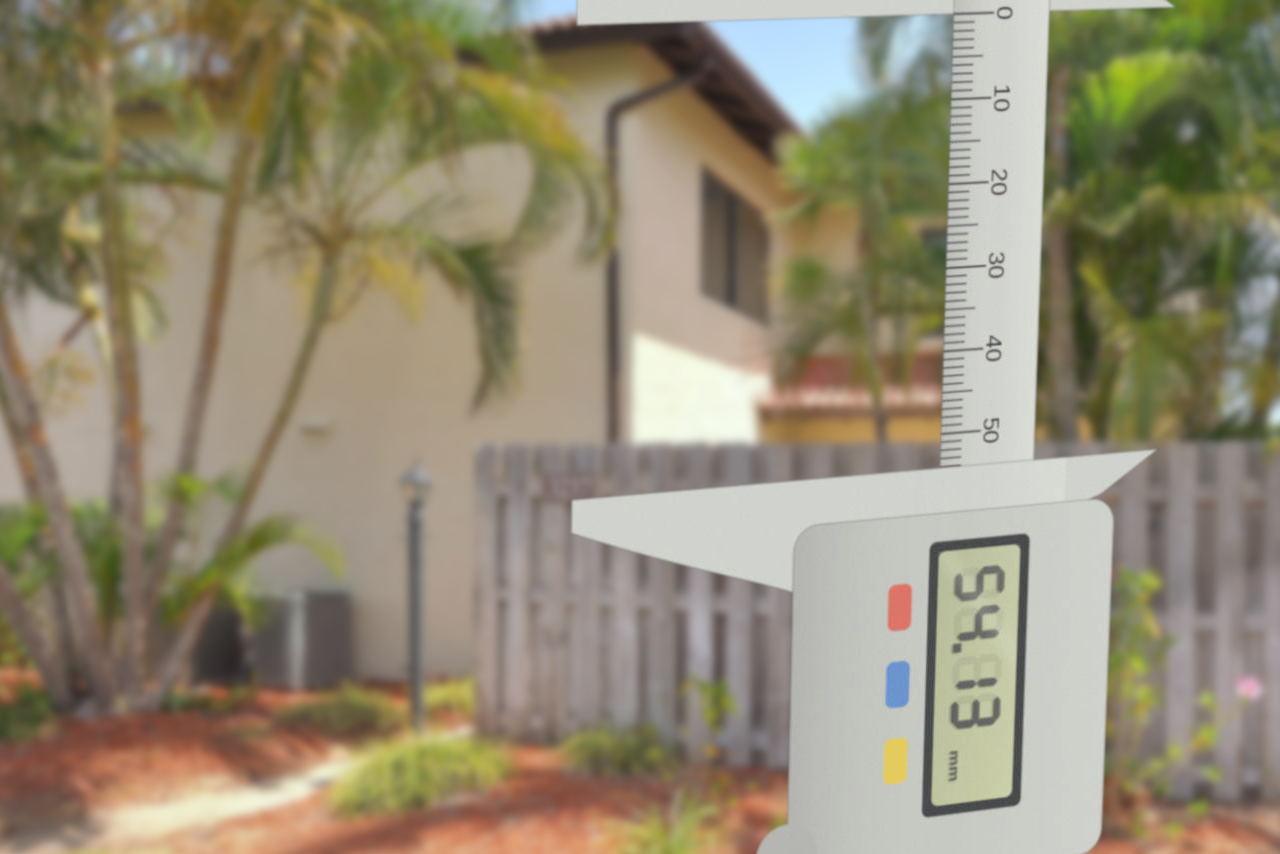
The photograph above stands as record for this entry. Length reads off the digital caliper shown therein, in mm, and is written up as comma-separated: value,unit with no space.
54.13,mm
